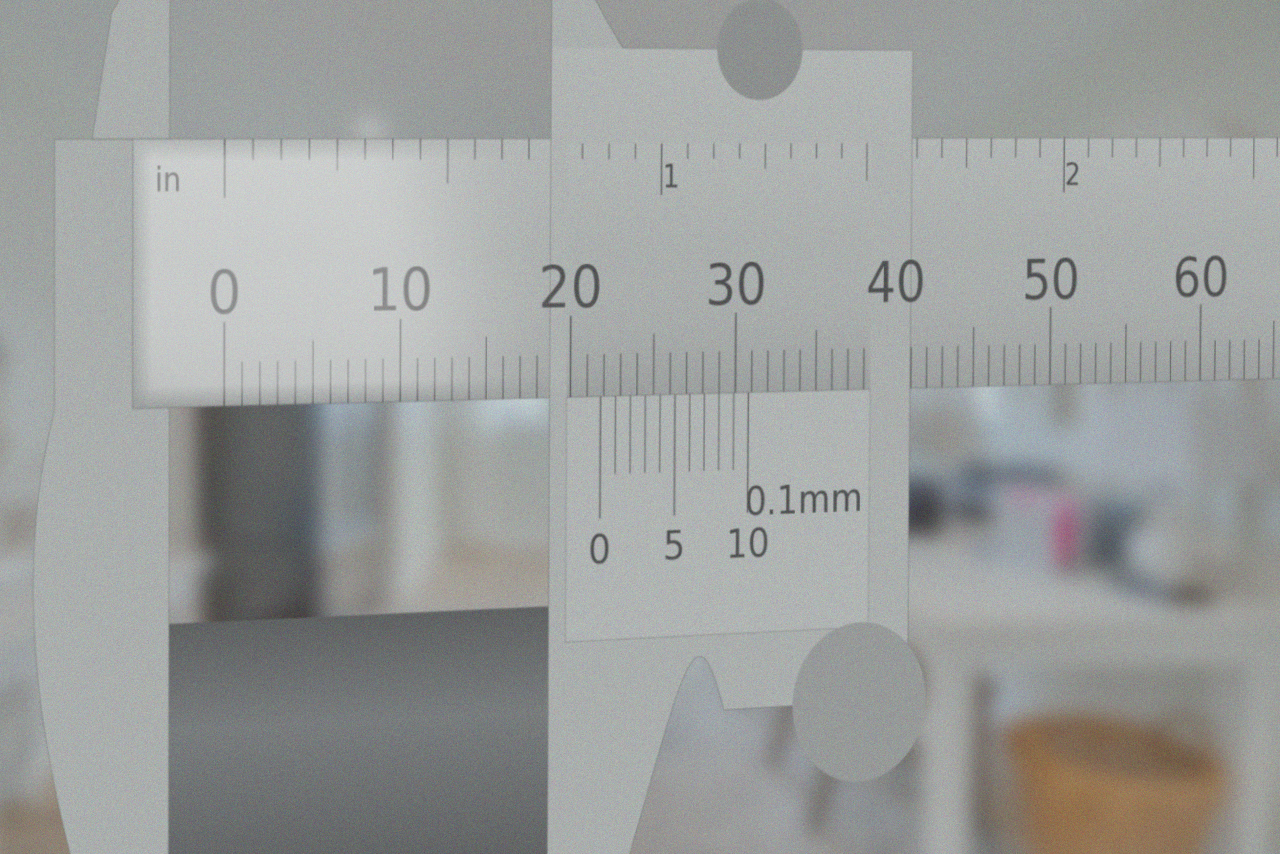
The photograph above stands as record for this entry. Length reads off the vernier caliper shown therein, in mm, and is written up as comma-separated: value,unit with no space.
21.8,mm
